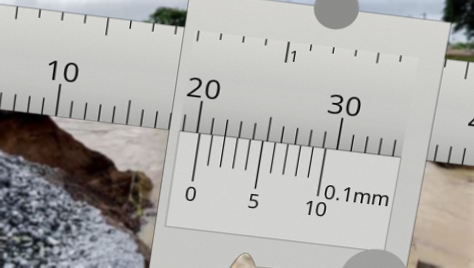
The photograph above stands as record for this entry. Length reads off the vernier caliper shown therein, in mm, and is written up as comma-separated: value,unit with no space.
20.2,mm
